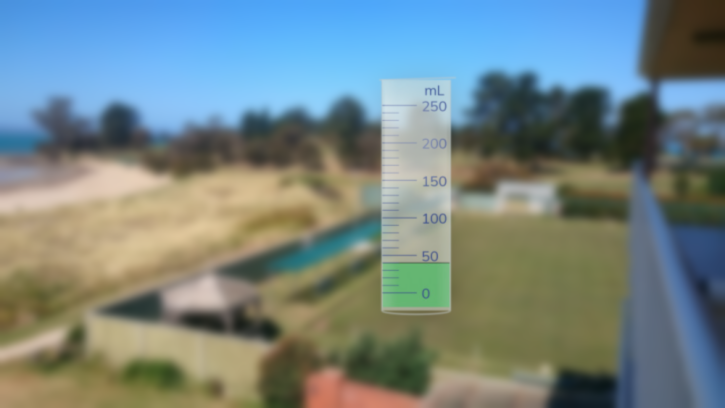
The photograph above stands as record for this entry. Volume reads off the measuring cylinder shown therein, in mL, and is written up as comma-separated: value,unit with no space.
40,mL
